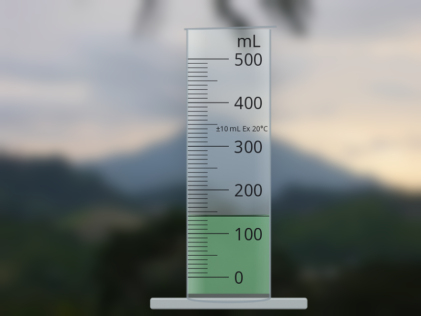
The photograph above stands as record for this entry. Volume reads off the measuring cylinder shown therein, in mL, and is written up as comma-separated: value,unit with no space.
140,mL
